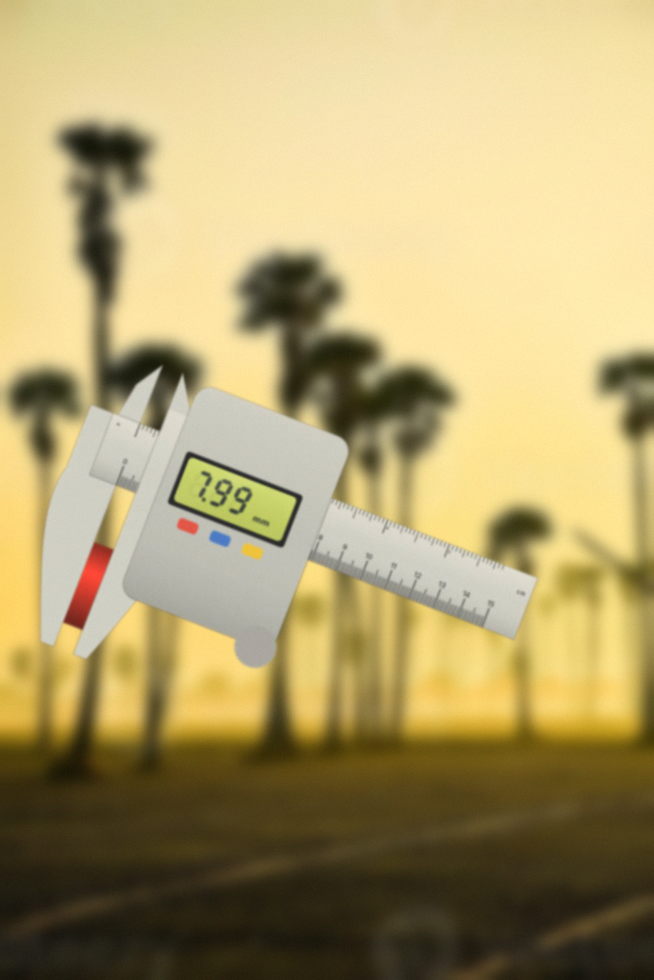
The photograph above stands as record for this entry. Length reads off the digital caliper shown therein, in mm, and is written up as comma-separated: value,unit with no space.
7.99,mm
